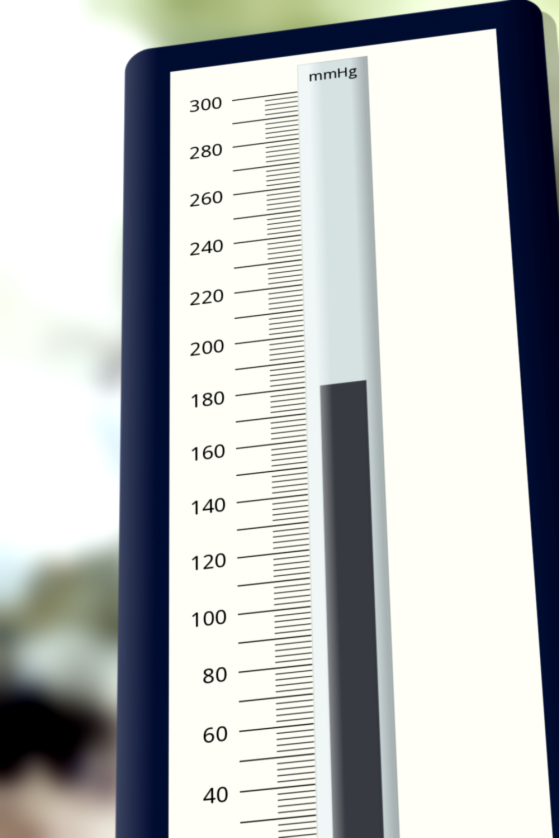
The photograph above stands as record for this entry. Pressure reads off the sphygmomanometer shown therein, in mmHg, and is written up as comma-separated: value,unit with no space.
180,mmHg
